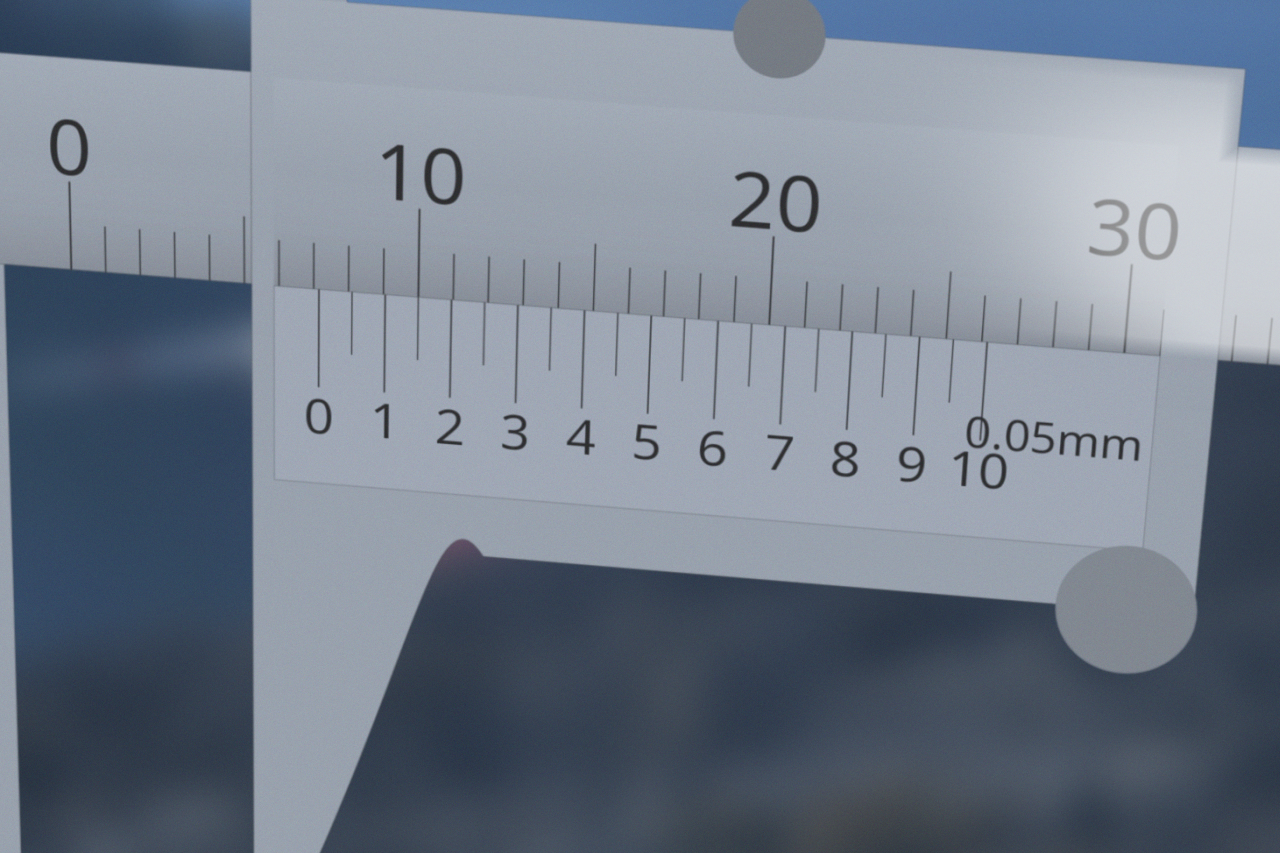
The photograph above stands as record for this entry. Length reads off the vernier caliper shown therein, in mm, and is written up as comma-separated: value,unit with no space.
7.15,mm
